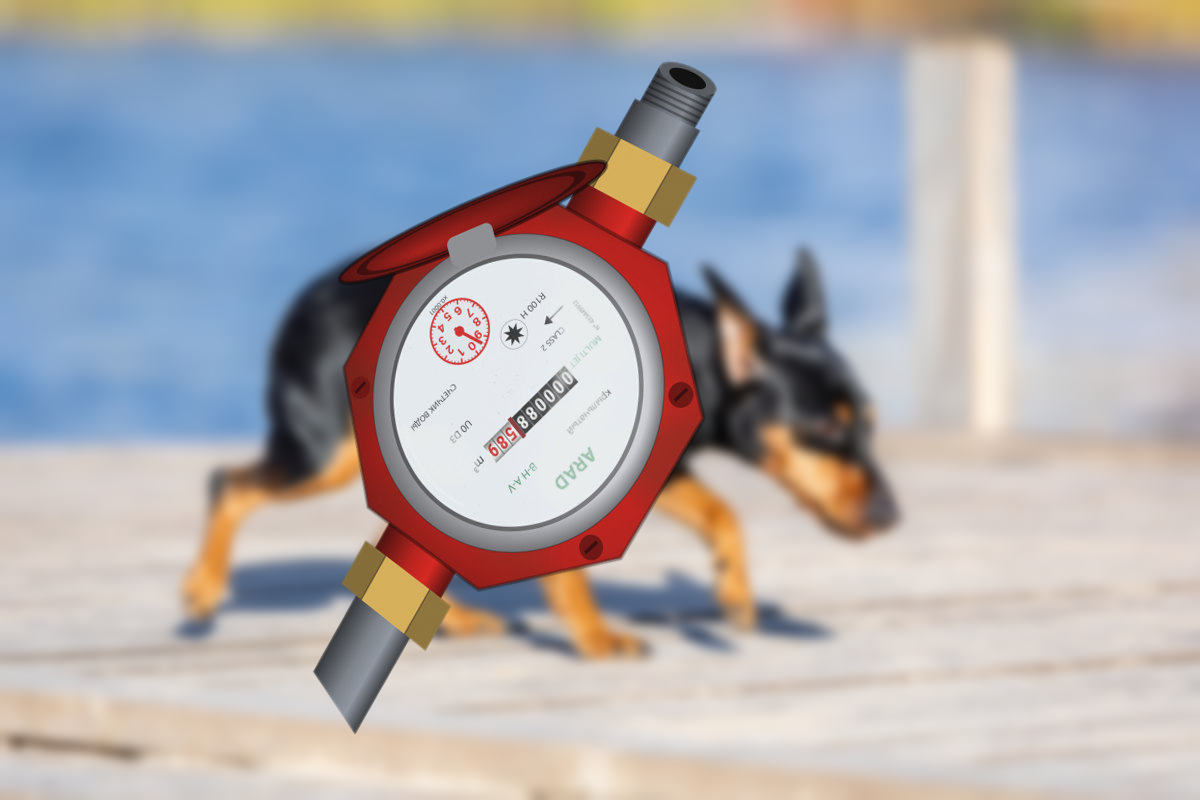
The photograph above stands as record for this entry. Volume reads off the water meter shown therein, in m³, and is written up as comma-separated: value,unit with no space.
88.5889,m³
